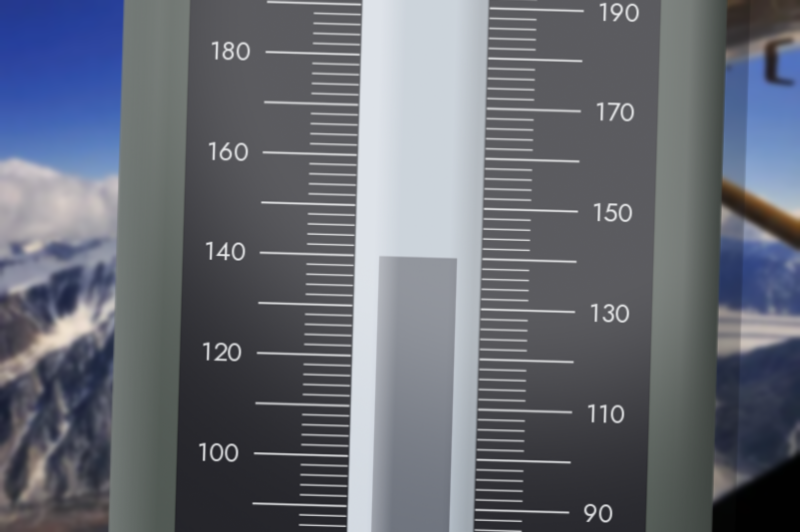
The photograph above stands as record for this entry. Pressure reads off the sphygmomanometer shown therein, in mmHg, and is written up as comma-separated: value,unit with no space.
140,mmHg
